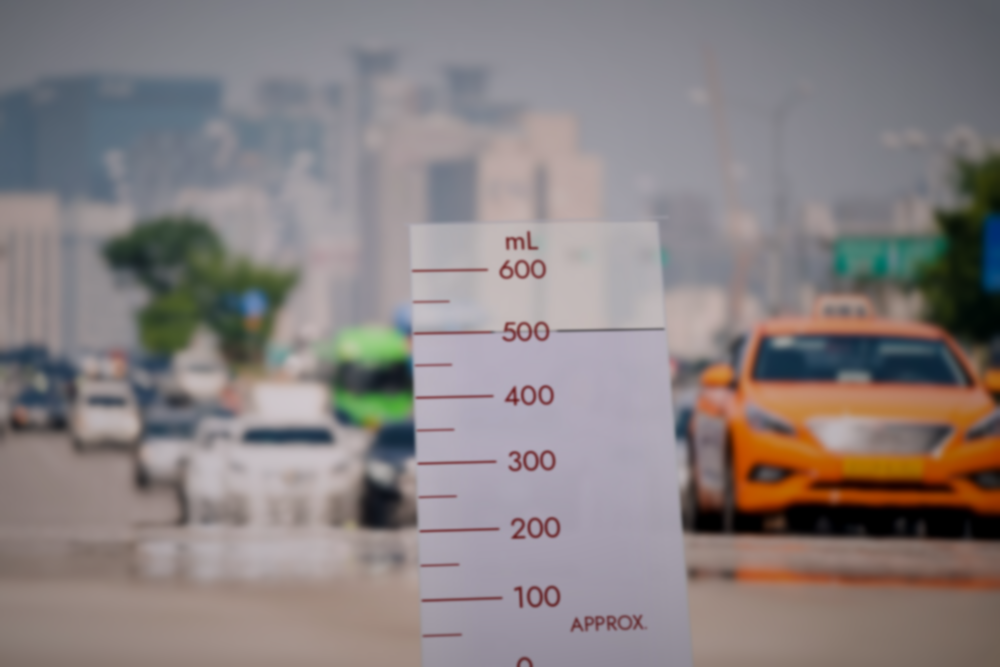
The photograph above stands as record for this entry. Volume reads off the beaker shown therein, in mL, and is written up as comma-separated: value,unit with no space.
500,mL
